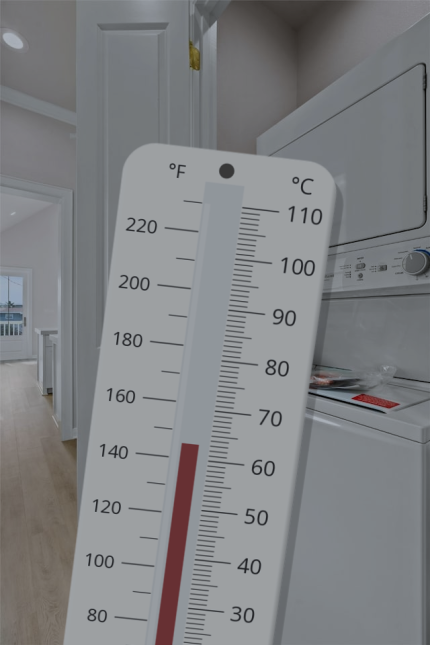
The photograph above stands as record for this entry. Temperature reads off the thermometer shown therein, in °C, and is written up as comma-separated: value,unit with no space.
63,°C
